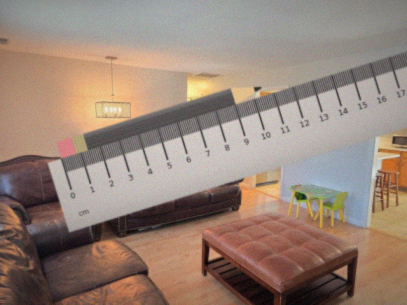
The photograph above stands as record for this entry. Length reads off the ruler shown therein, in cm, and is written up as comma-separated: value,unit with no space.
10.5,cm
